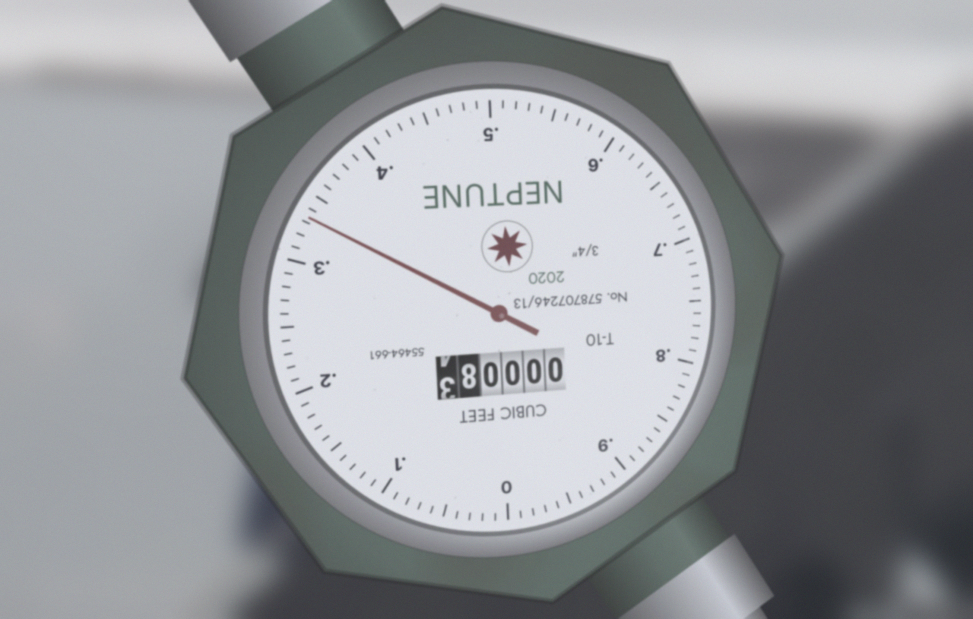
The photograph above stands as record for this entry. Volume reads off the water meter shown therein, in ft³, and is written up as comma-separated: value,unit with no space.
83.33,ft³
